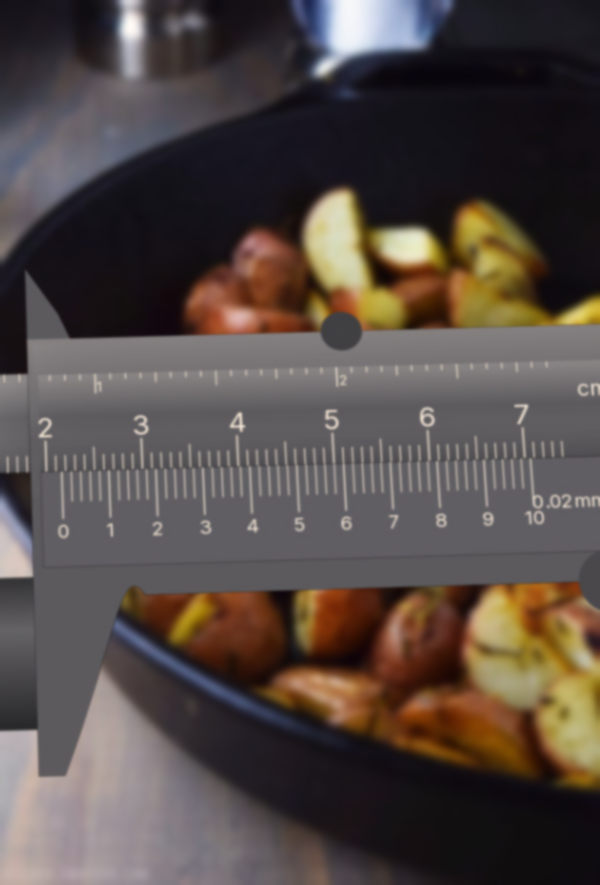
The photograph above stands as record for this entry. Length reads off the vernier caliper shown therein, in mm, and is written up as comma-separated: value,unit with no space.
21.6,mm
